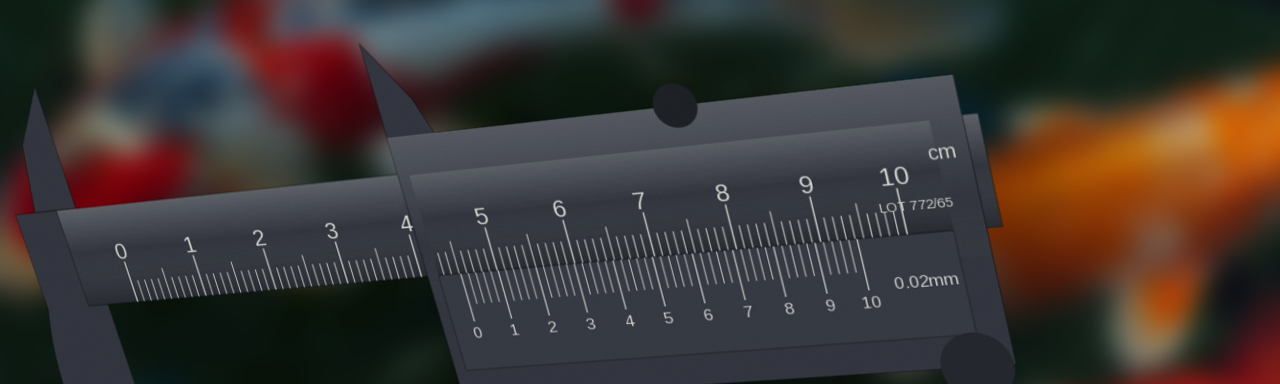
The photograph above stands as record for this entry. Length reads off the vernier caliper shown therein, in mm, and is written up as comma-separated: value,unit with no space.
45.2,mm
